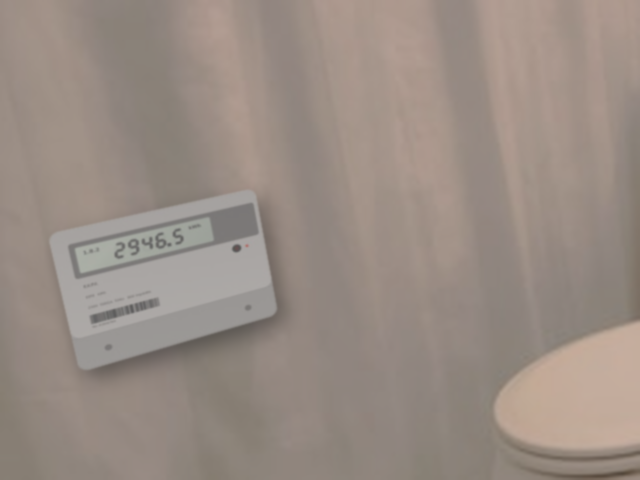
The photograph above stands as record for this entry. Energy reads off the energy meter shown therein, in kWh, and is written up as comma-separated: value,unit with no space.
2946.5,kWh
